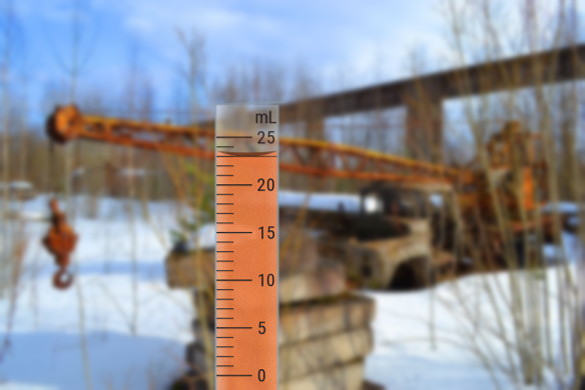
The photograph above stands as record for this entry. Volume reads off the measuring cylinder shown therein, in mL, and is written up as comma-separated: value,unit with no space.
23,mL
